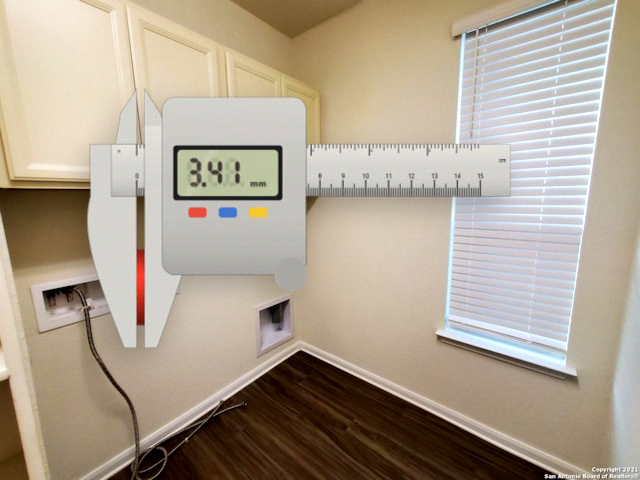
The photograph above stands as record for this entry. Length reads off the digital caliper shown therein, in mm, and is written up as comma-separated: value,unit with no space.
3.41,mm
